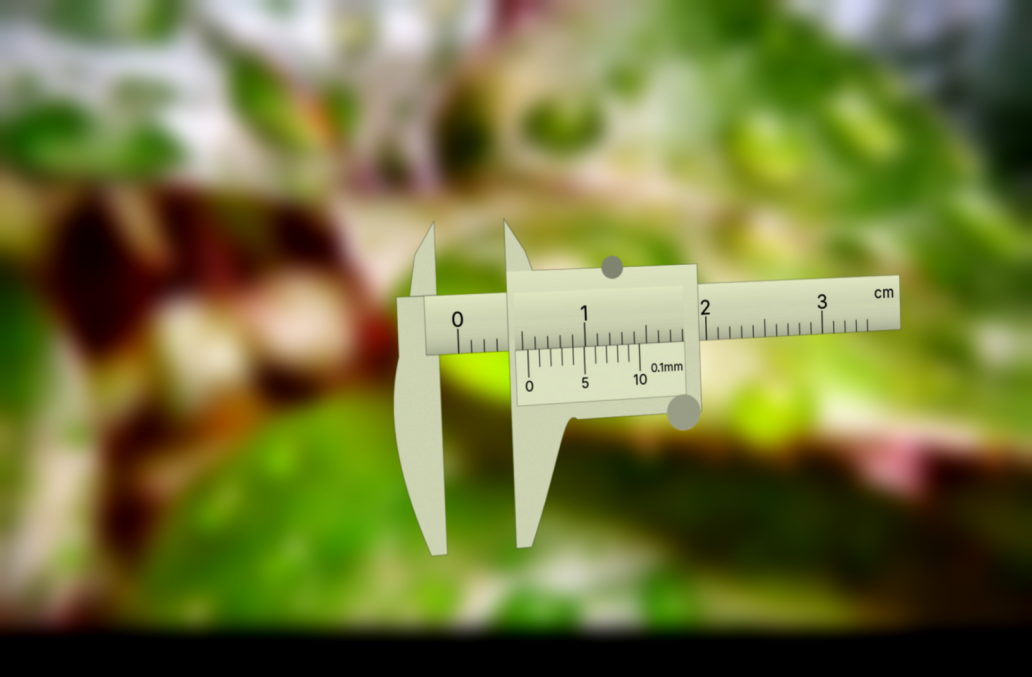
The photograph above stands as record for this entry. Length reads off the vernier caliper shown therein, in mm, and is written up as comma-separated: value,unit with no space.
5.4,mm
